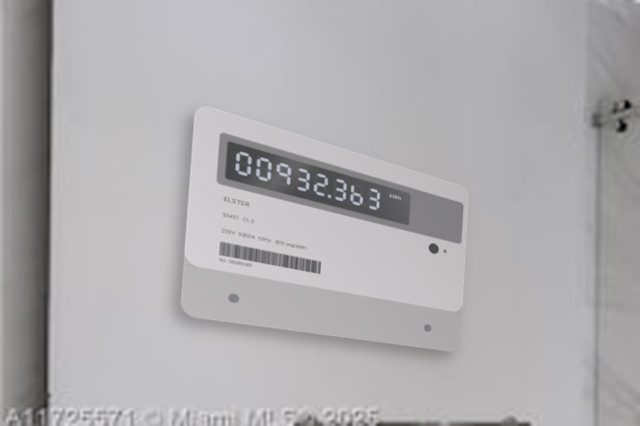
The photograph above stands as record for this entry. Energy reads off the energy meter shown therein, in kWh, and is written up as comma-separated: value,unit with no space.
932.363,kWh
